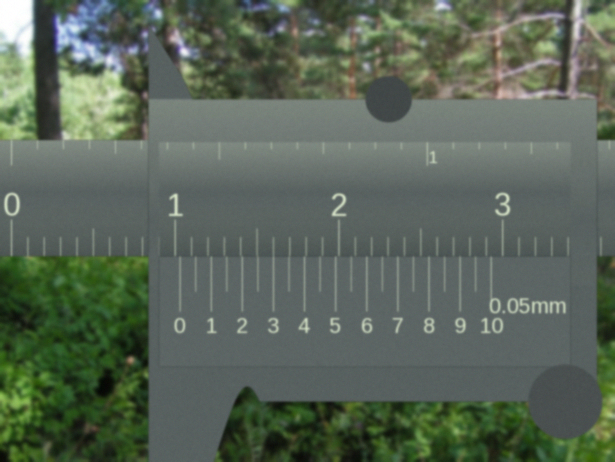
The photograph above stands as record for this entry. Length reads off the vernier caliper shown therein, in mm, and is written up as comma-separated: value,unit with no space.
10.3,mm
